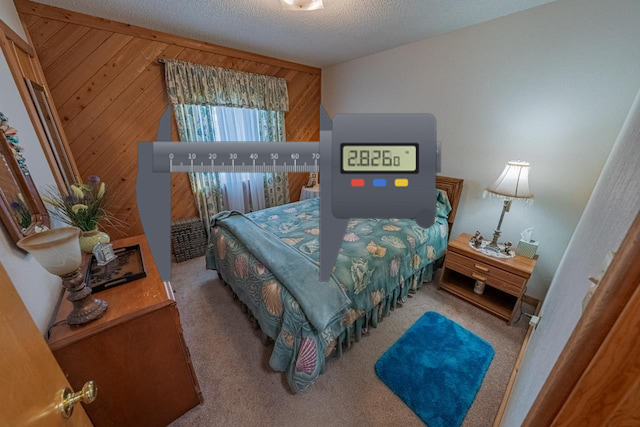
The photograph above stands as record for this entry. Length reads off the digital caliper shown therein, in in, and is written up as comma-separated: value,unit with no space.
2.8260,in
